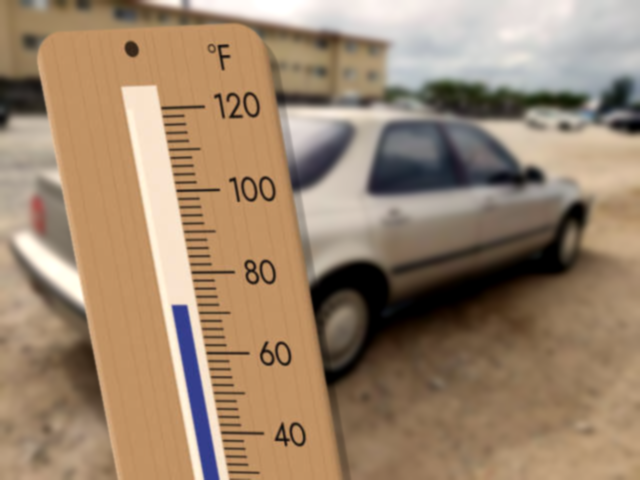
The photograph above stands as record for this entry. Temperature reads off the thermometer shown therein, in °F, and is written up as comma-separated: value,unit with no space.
72,°F
